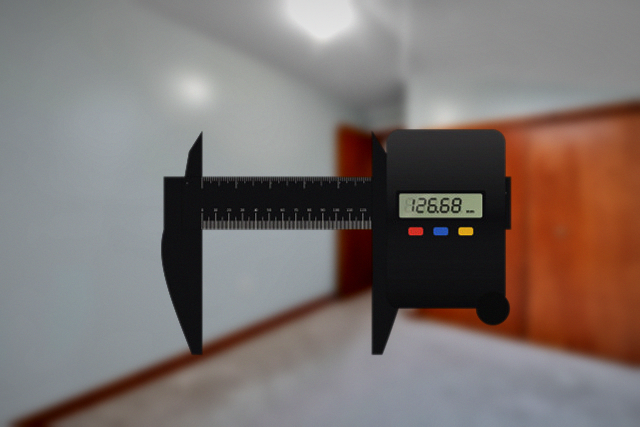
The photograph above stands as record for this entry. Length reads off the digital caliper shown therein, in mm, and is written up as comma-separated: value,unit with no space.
126.68,mm
